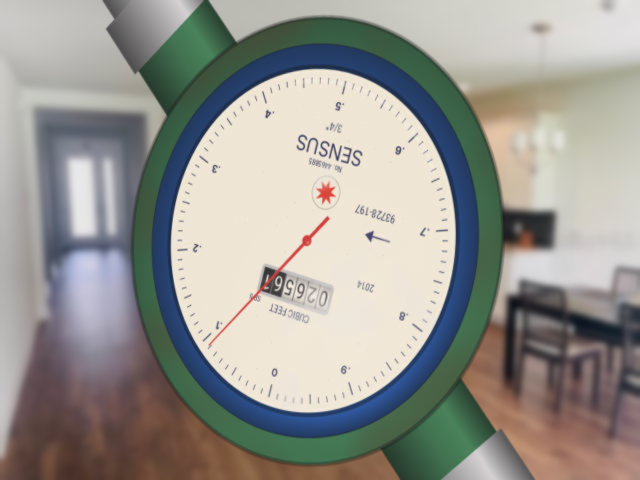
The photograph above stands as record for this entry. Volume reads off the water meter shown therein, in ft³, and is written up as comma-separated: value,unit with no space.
26561.09,ft³
